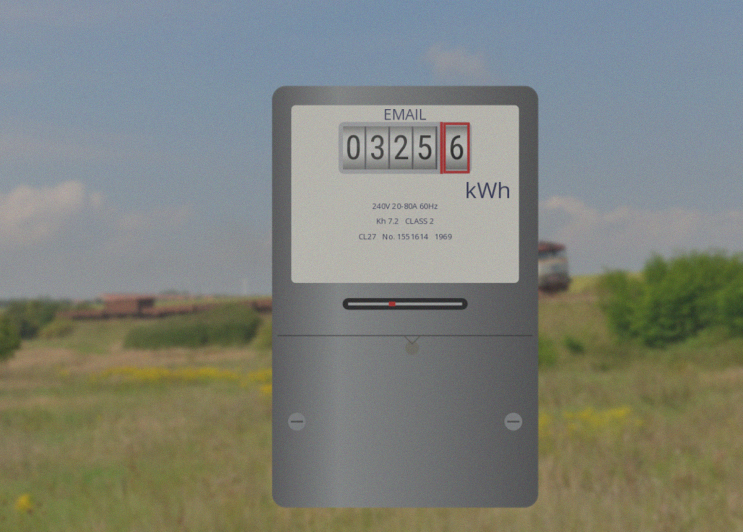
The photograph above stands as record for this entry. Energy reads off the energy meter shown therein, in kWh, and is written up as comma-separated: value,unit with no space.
325.6,kWh
